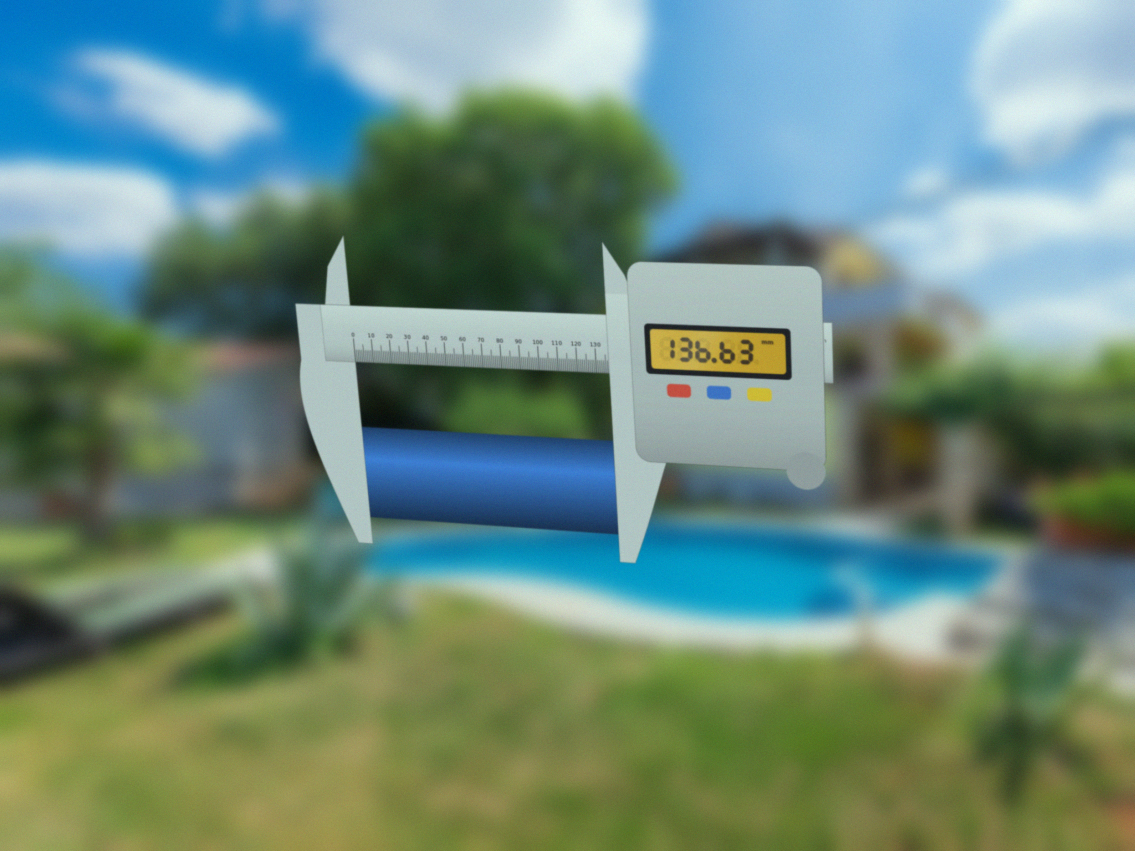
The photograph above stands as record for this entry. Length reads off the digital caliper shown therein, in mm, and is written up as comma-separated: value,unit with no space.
136.63,mm
